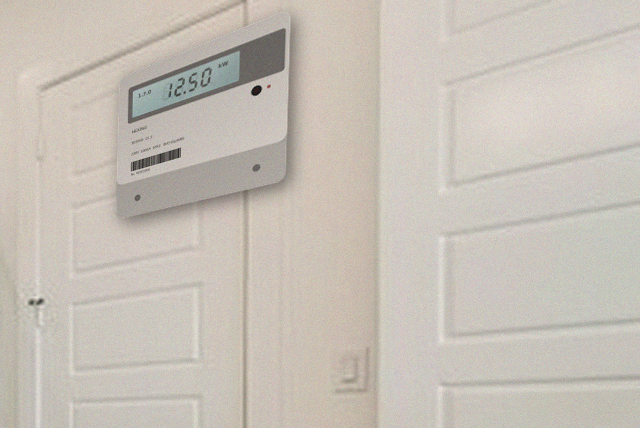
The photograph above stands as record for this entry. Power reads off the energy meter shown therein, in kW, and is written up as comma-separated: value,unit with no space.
12.50,kW
